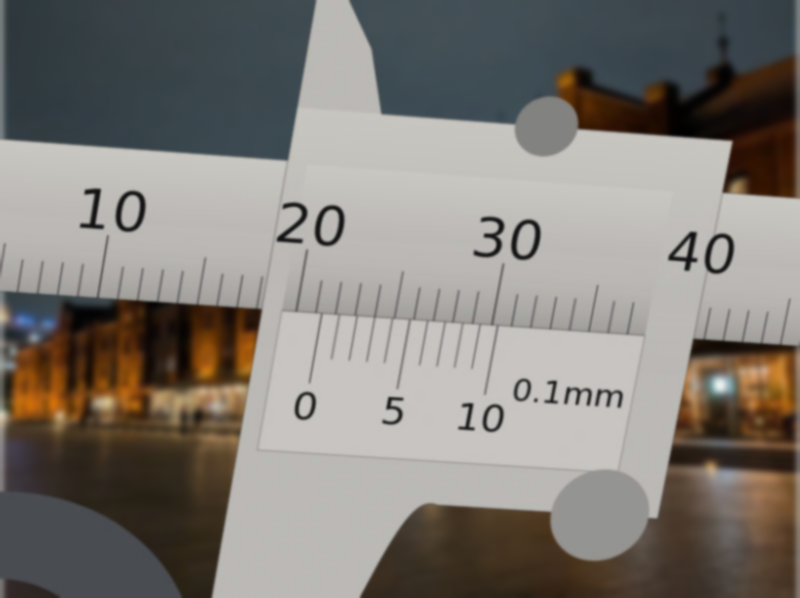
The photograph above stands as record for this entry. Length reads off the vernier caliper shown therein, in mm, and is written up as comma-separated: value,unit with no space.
21.3,mm
